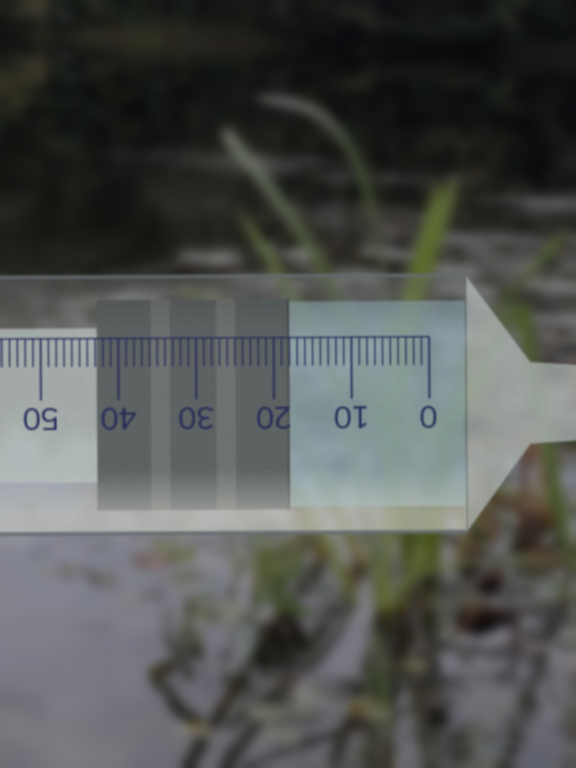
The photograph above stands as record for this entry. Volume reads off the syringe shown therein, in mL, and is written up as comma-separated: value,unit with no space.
18,mL
